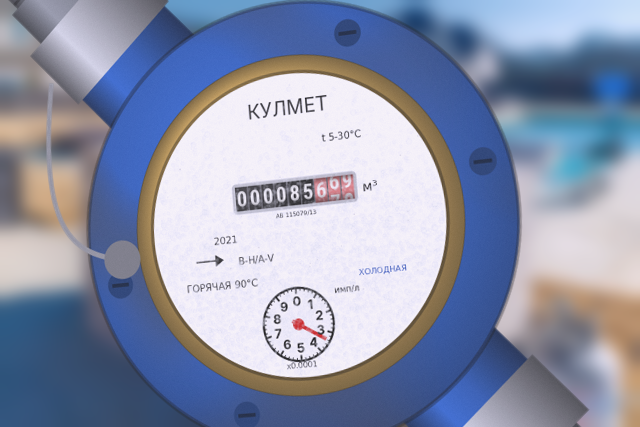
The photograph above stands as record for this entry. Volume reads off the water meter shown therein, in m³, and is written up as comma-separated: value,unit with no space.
85.6693,m³
